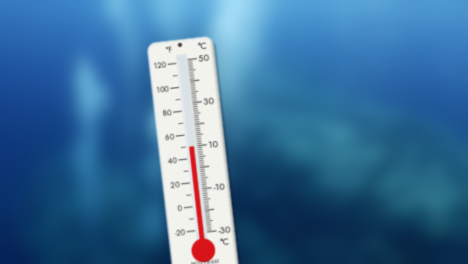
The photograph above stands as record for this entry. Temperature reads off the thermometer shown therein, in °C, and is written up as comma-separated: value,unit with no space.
10,°C
